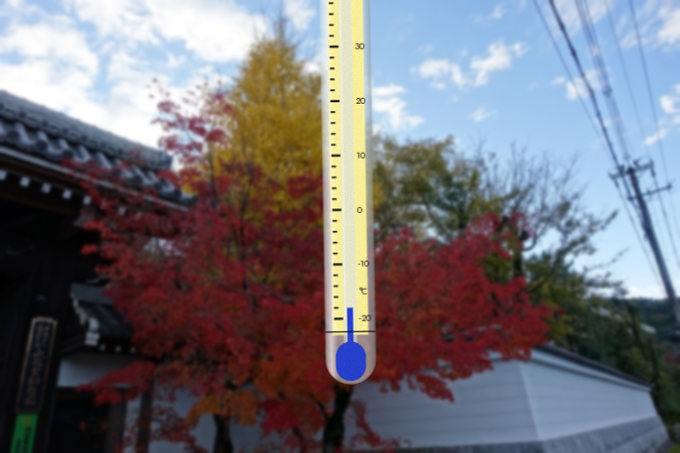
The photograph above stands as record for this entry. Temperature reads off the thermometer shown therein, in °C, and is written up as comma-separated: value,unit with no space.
-18,°C
